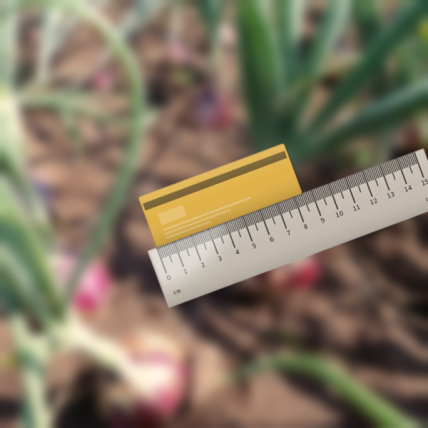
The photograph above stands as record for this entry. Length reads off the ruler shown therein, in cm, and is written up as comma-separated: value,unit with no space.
8.5,cm
